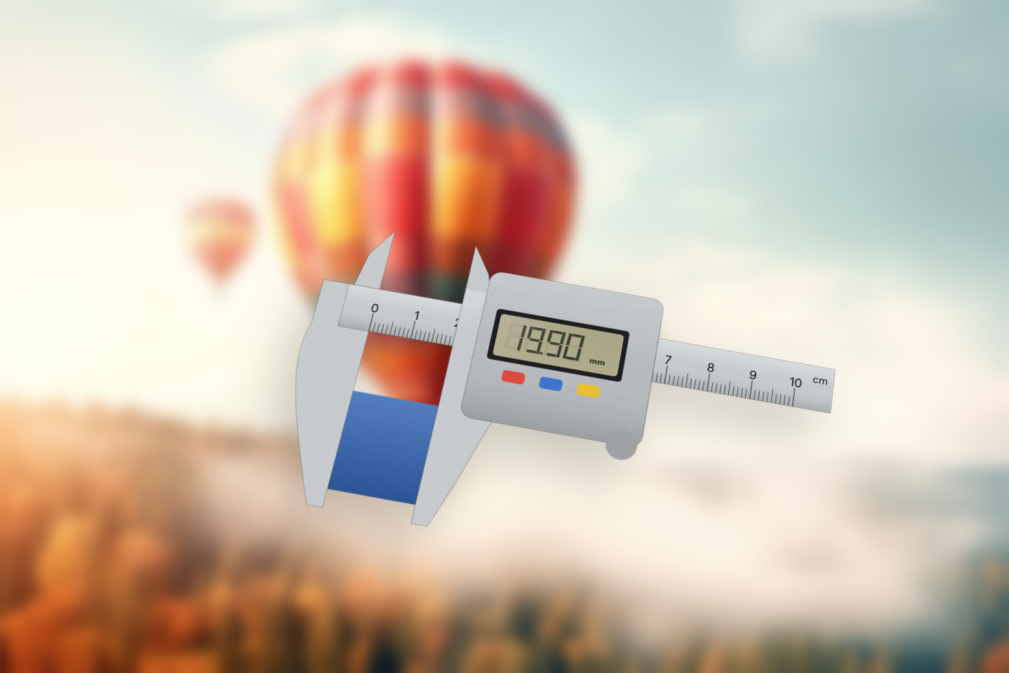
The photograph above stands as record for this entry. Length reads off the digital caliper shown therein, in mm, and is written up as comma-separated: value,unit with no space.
19.90,mm
